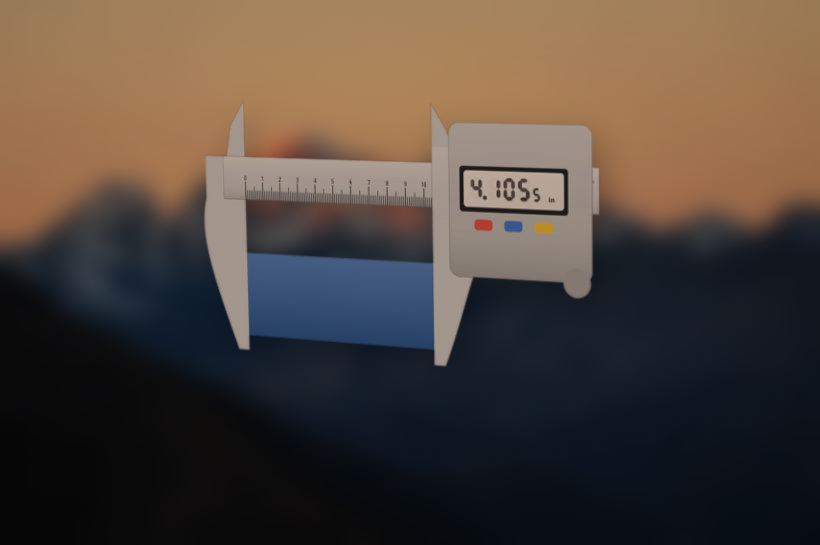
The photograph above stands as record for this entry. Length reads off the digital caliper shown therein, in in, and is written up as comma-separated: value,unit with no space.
4.1055,in
